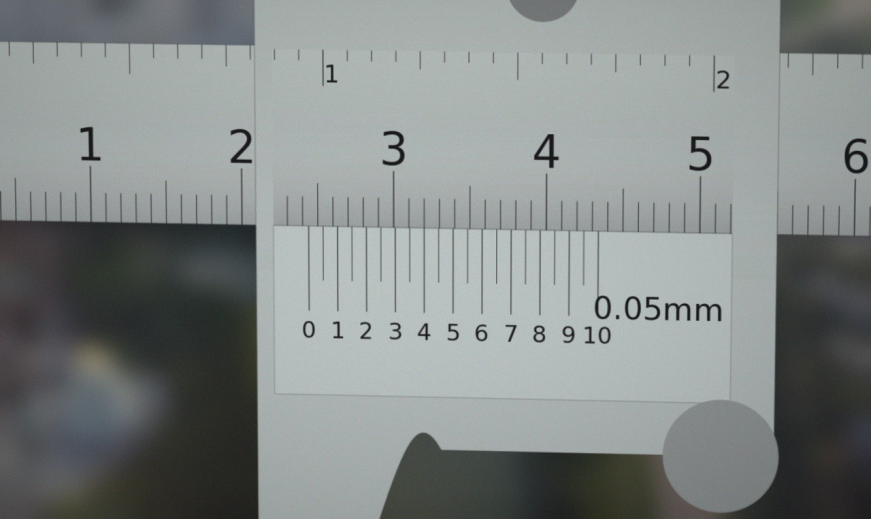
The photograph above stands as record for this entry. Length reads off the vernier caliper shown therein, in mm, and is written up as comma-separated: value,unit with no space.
24.4,mm
